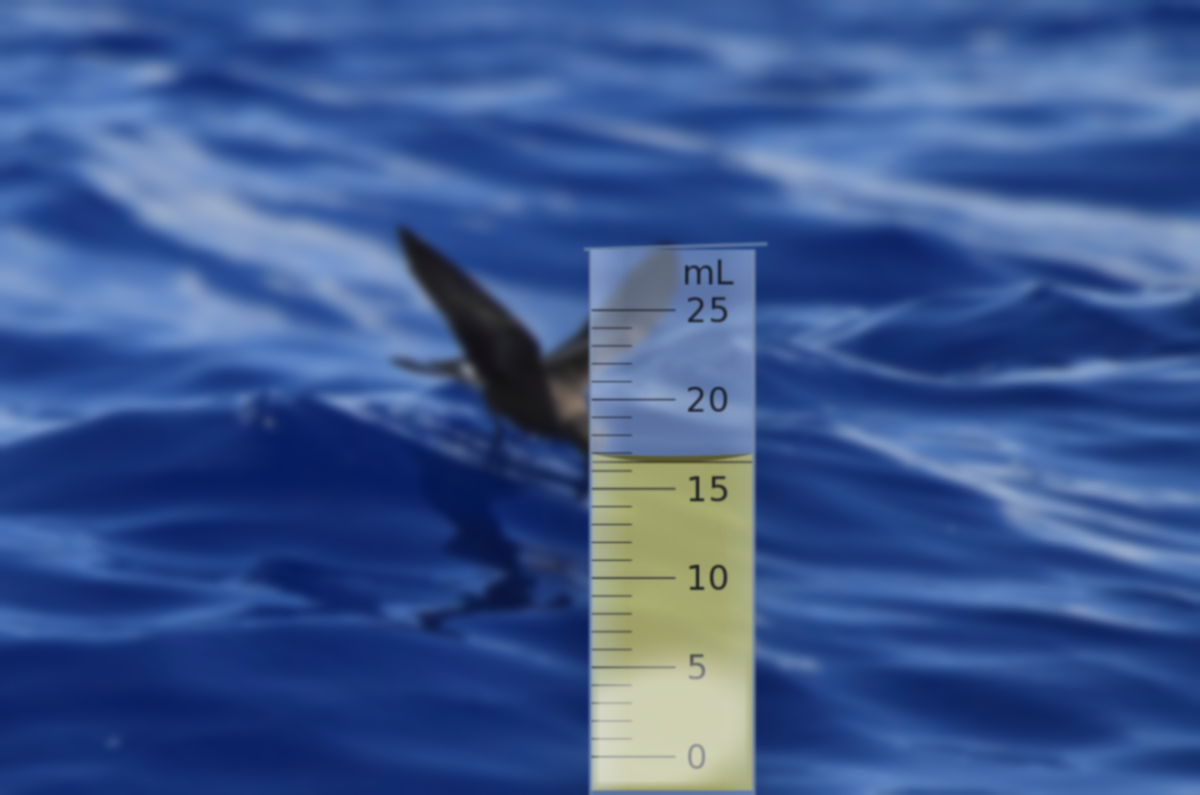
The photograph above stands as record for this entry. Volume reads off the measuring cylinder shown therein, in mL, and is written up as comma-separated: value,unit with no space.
16.5,mL
